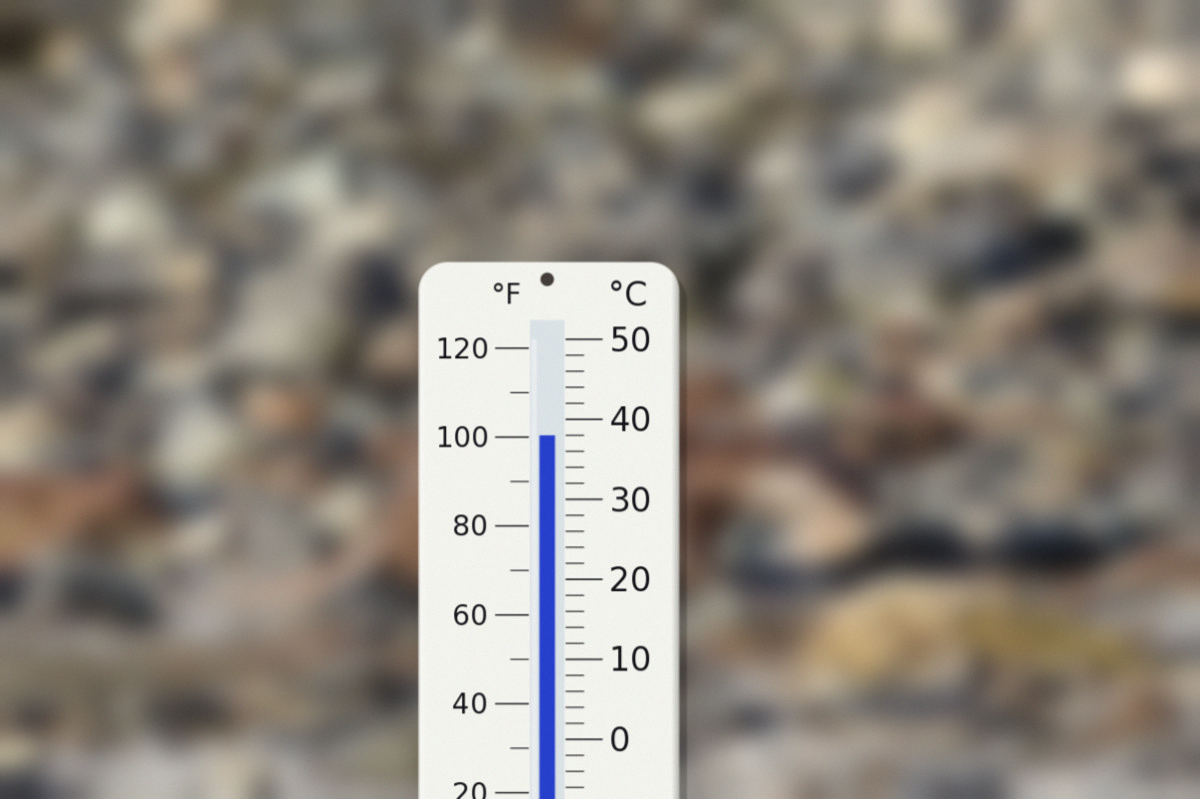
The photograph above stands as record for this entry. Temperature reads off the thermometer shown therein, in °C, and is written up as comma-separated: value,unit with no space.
38,°C
